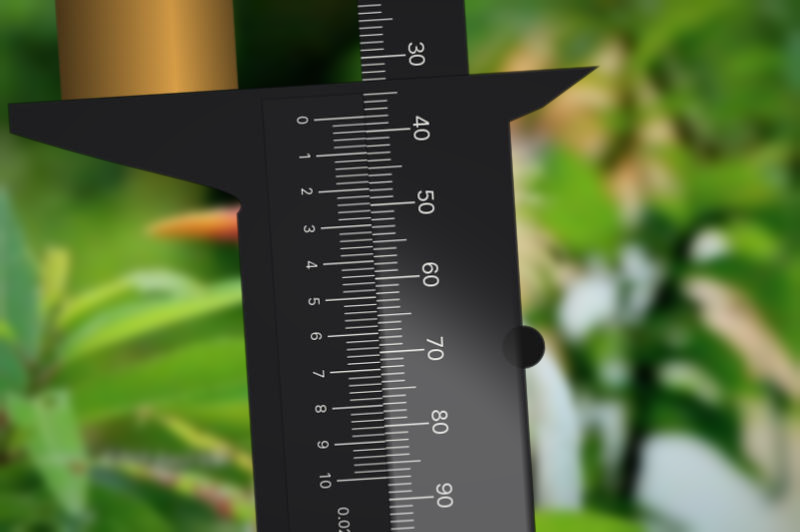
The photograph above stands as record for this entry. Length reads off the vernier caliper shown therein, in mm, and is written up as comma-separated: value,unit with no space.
38.0,mm
